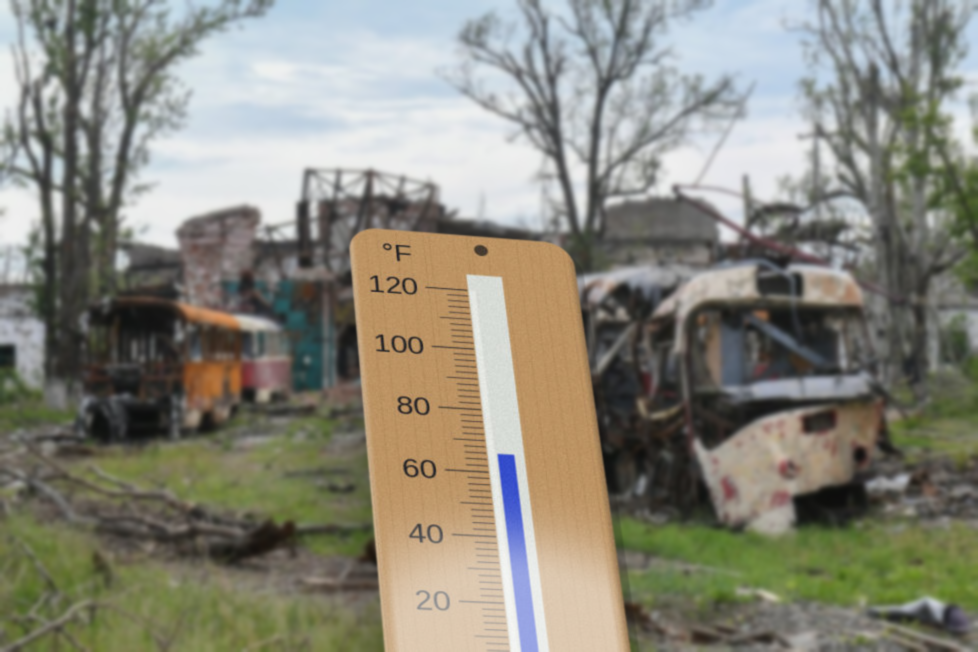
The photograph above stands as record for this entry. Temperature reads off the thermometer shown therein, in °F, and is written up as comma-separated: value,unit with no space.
66,°F
